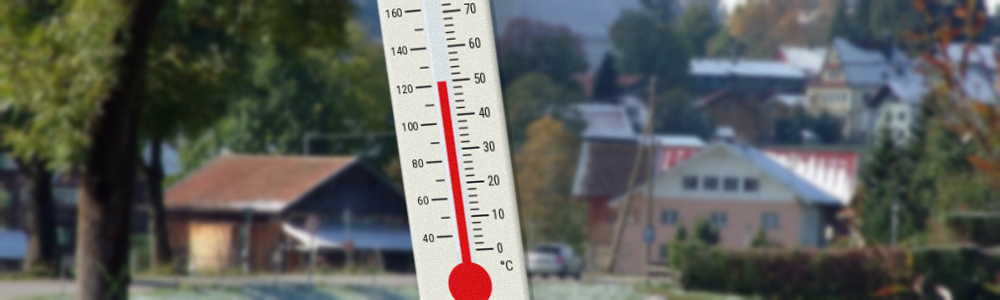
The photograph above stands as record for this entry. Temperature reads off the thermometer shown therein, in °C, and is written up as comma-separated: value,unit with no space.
50,°C
